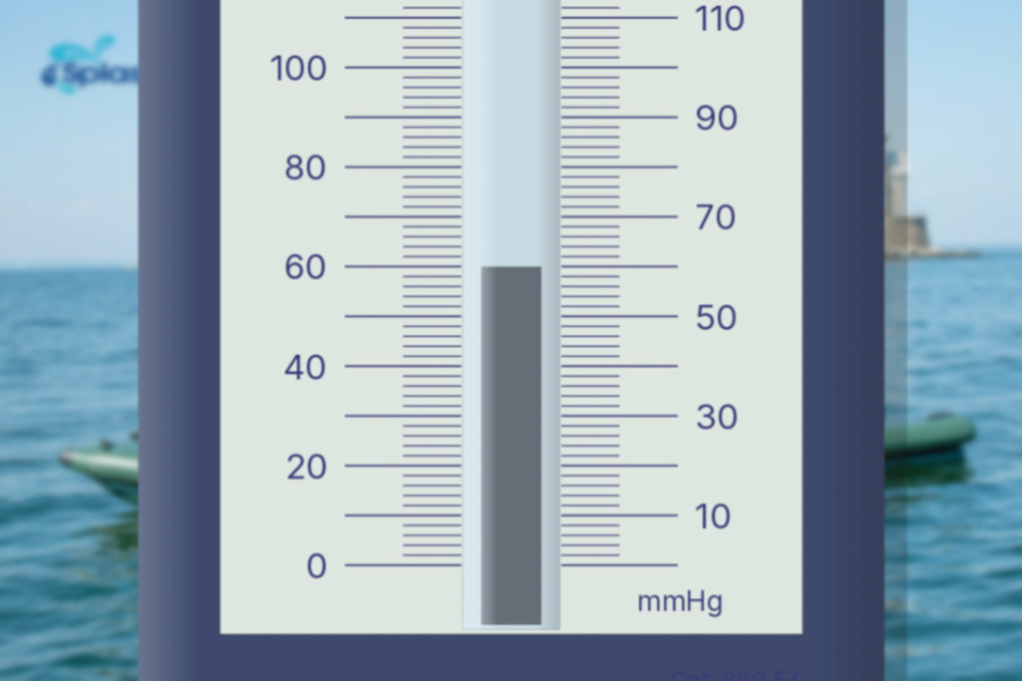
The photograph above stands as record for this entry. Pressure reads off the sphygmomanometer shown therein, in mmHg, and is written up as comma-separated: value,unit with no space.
60,mmHg
